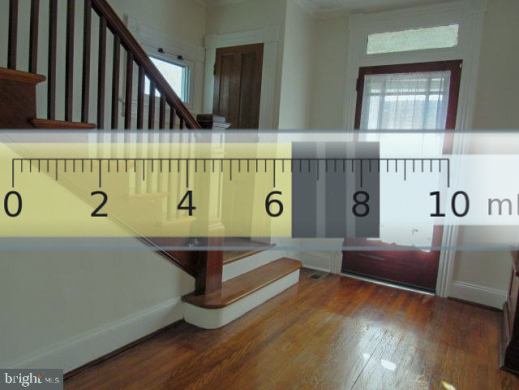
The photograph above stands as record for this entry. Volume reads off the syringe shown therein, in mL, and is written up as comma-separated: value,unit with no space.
6.4,mL
